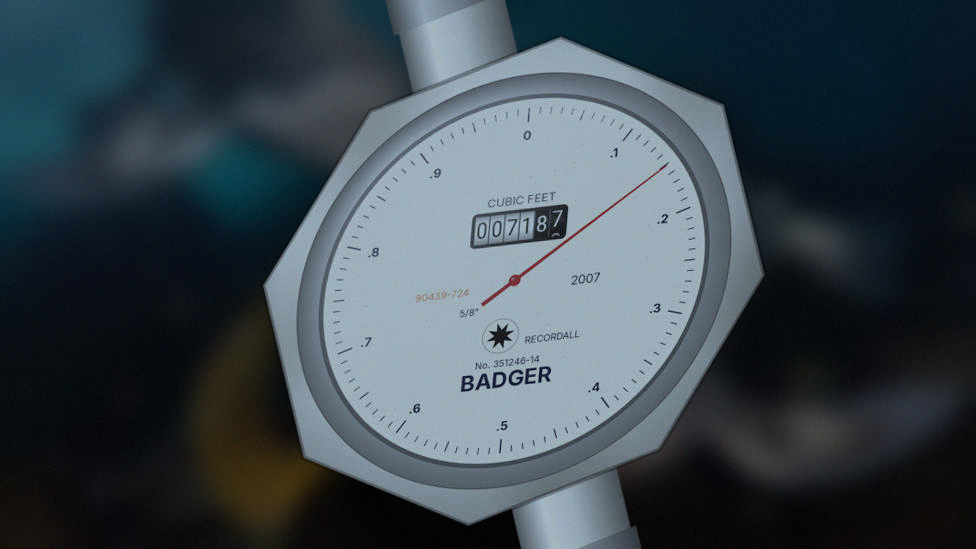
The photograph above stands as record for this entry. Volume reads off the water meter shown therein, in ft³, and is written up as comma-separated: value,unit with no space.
7187.15,ft³
